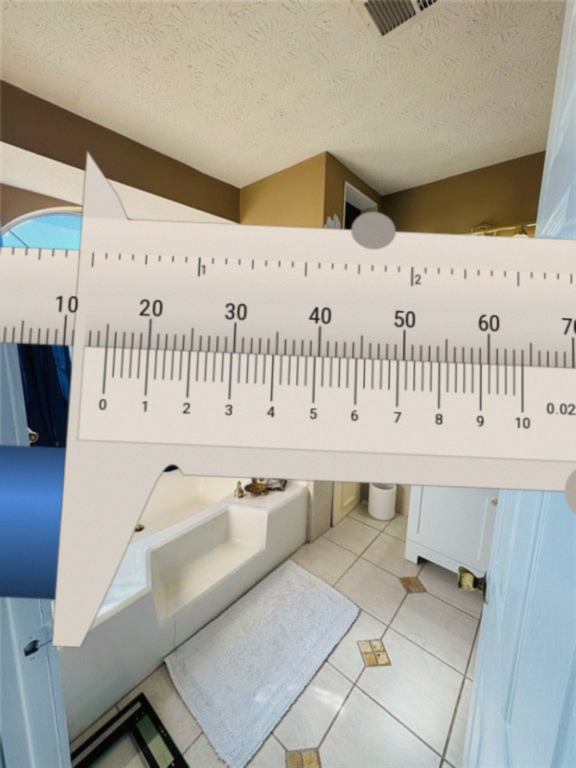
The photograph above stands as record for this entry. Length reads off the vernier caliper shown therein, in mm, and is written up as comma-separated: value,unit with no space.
15.0,mm
